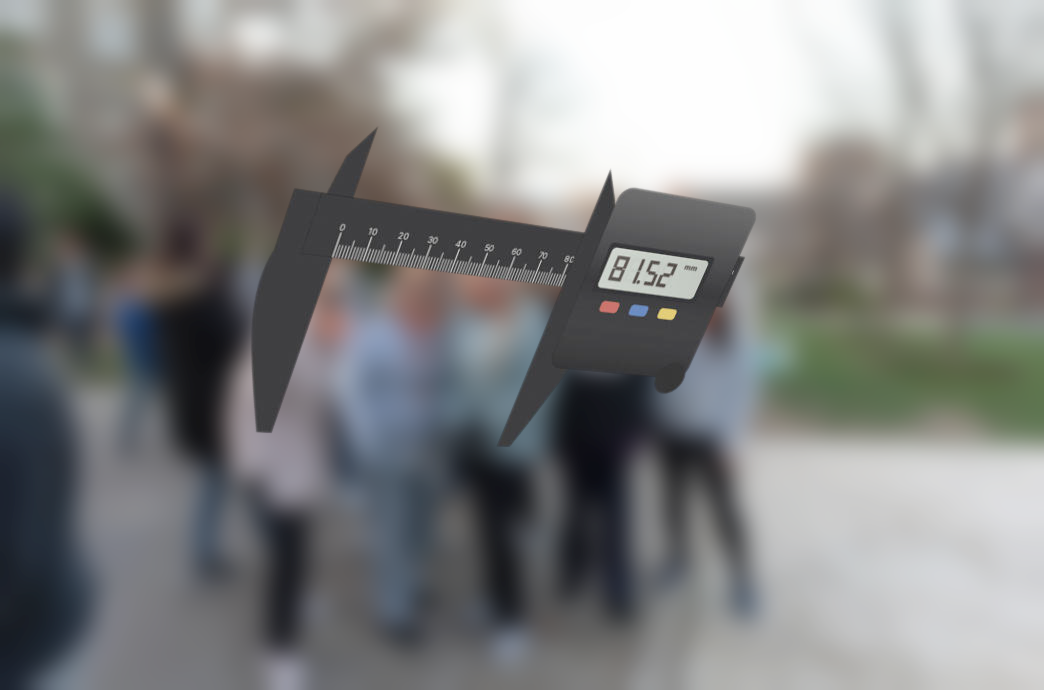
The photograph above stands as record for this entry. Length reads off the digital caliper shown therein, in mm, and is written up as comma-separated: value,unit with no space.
81.52,mm
